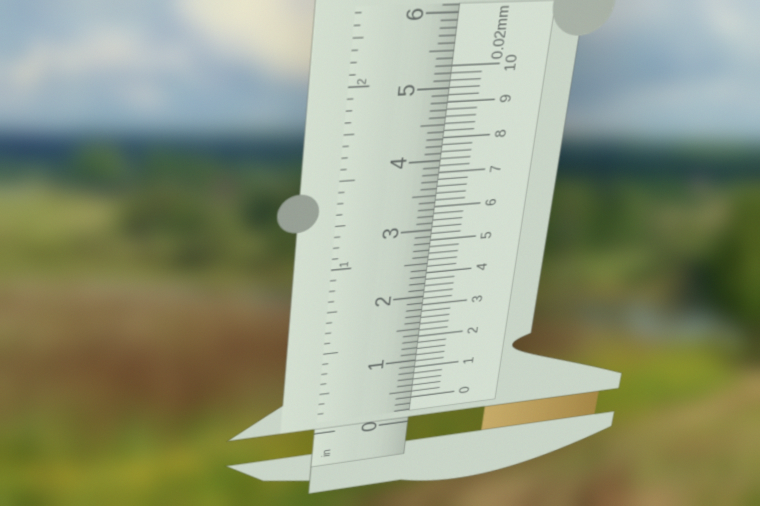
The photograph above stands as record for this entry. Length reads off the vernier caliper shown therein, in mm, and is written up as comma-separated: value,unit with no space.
4.0,mm
